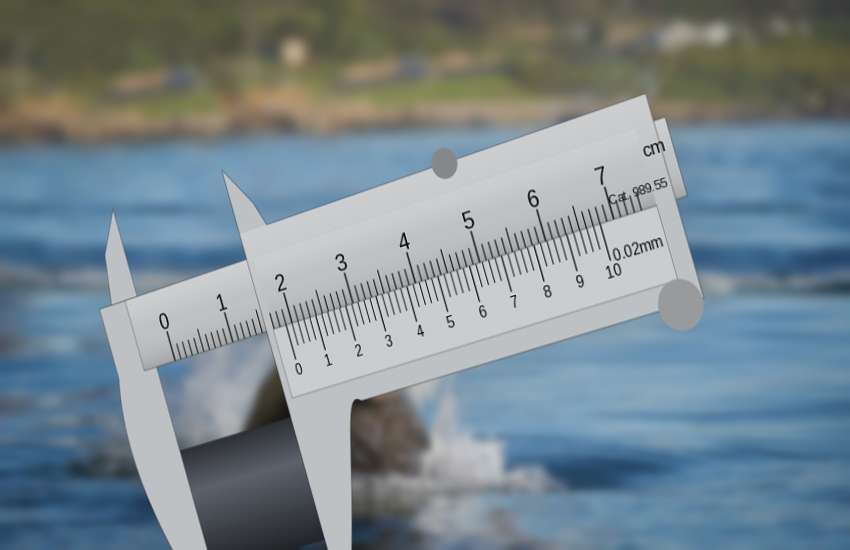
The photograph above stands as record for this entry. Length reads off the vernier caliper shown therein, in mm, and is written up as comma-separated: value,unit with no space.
19.0,mm
